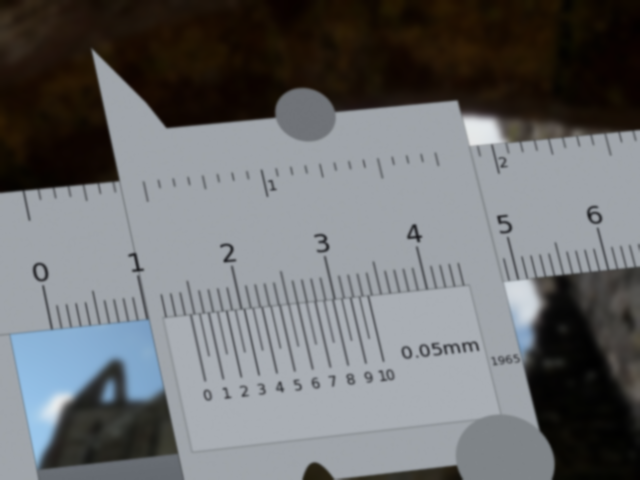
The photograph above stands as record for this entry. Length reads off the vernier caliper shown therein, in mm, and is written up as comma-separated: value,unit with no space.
14.6,mm
